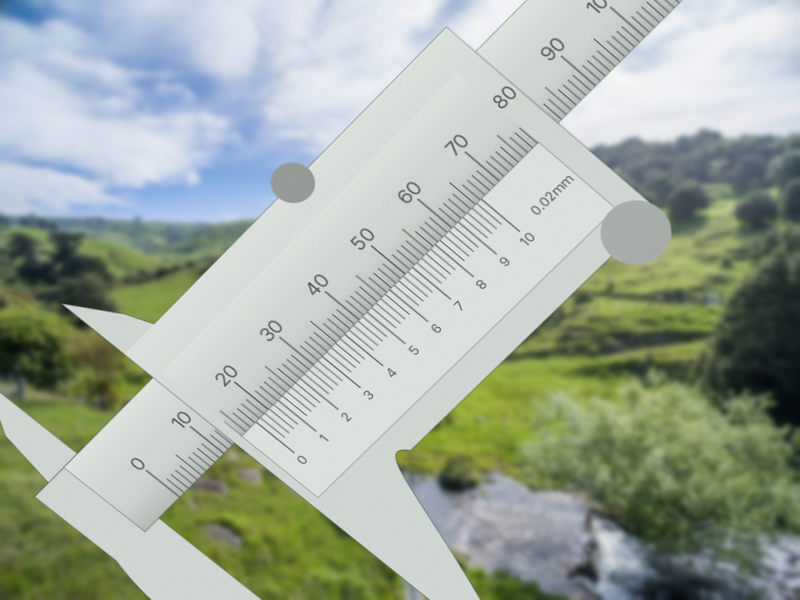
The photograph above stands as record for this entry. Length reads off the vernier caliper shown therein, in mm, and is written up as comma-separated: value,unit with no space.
17.2,mm
